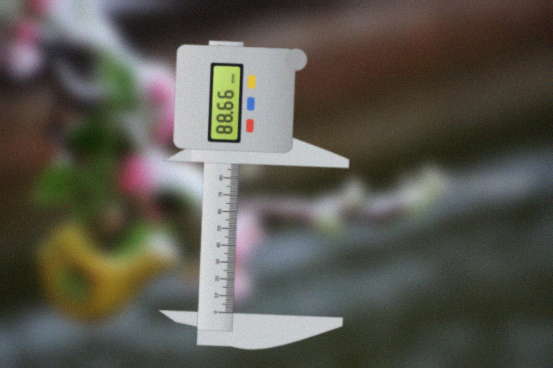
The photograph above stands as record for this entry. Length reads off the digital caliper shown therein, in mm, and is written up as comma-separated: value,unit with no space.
88.66,mm
